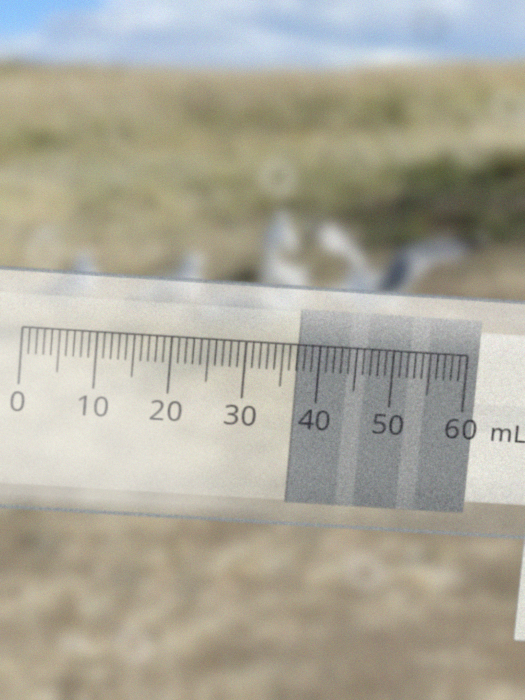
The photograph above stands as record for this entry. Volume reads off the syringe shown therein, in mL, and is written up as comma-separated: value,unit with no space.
37,mL
